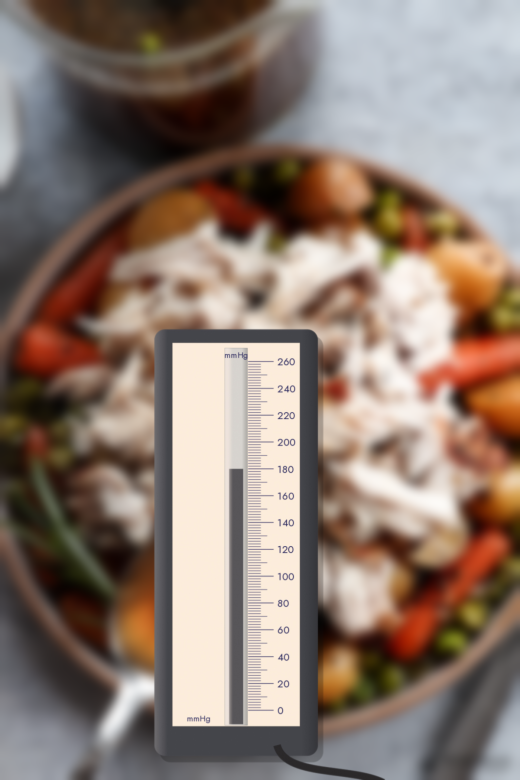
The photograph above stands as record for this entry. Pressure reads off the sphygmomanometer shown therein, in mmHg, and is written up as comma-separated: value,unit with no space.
180,mmHg
